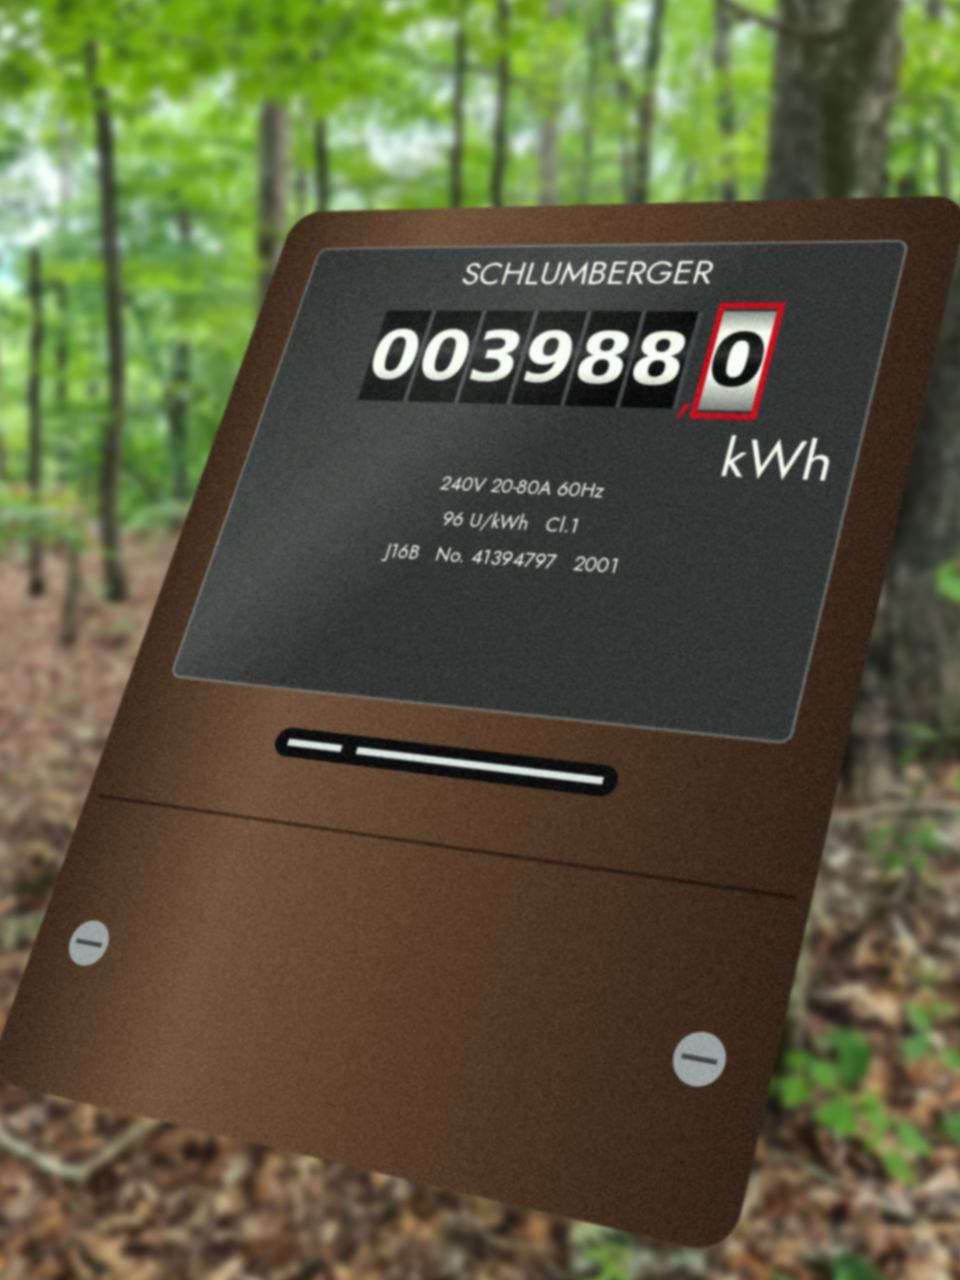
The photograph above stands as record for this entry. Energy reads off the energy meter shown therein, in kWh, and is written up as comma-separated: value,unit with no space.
3988.0,kWh
